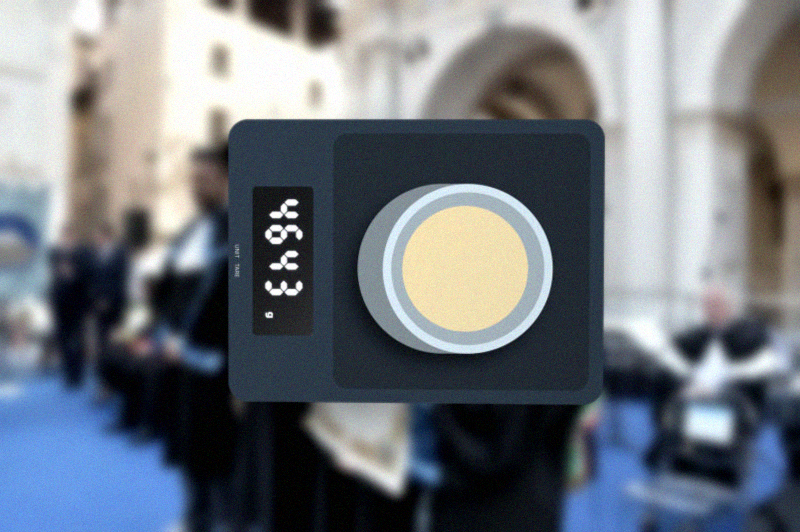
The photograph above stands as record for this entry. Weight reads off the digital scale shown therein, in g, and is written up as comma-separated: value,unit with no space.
4643,g
